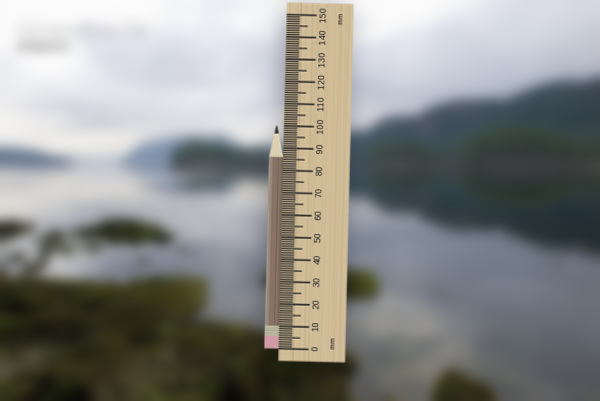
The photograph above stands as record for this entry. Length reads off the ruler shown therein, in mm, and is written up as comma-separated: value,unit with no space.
100,mm
